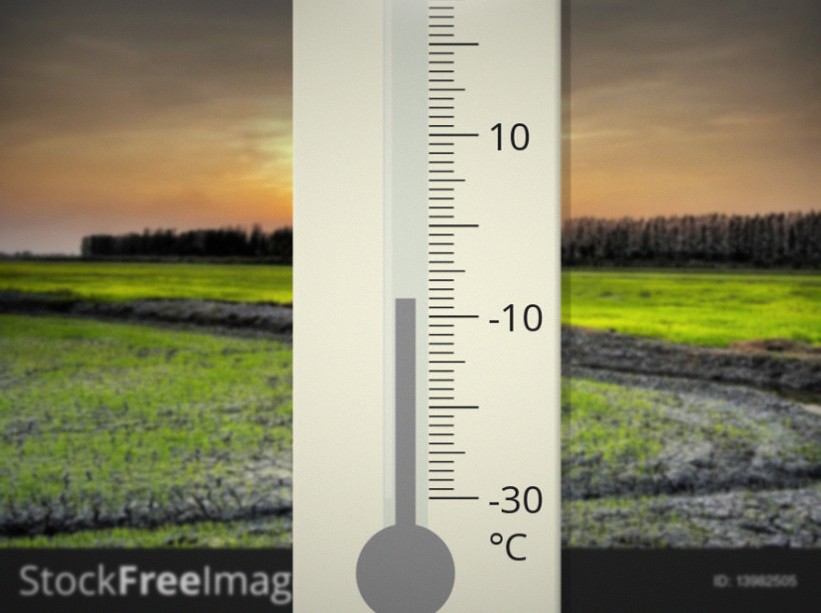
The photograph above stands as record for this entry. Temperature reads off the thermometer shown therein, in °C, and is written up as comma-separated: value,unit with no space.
-8,°C
